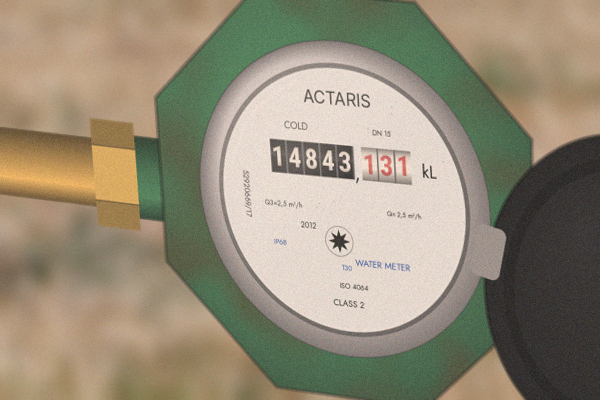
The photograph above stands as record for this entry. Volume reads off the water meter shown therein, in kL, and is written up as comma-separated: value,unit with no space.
14843.131,kL
